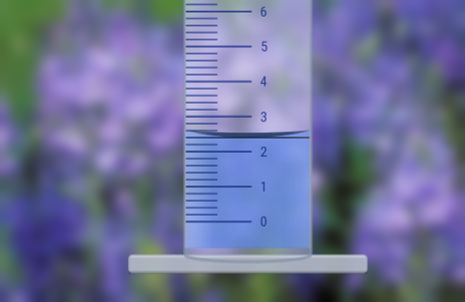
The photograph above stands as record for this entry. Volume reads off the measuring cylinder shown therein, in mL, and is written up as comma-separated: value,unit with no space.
2.4,mL
